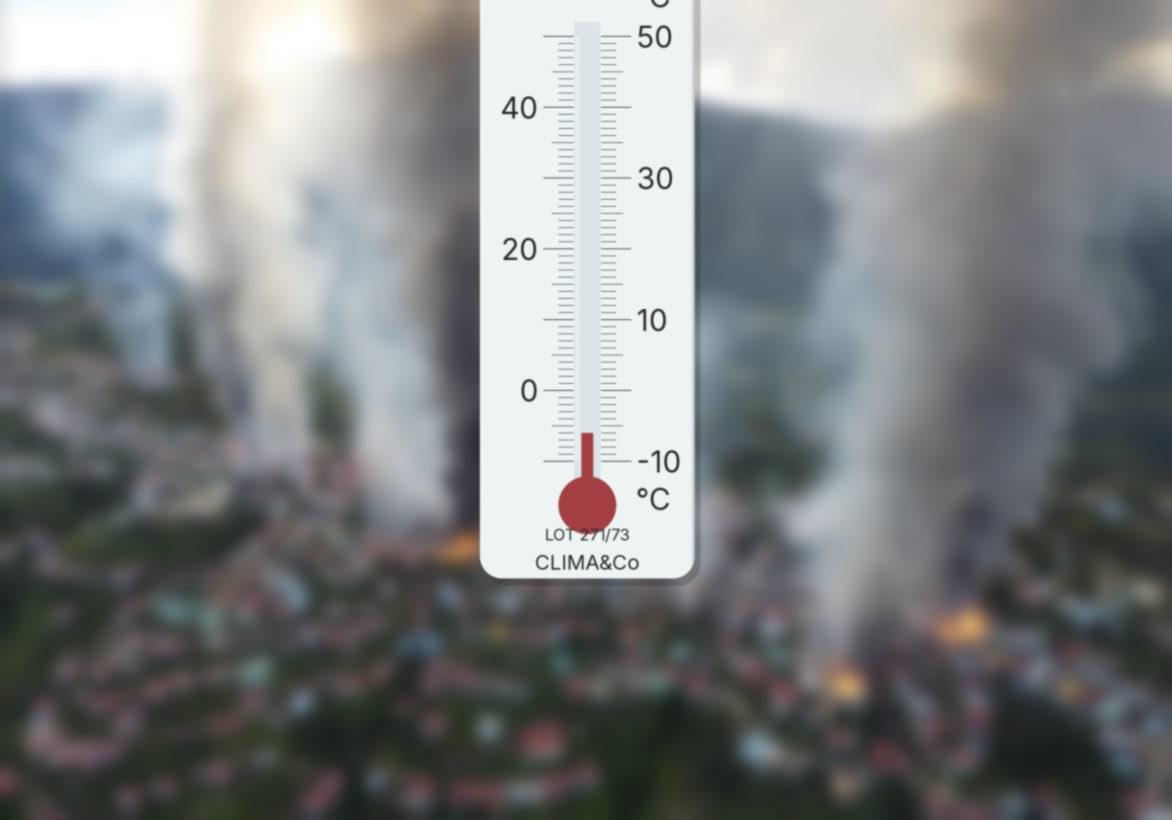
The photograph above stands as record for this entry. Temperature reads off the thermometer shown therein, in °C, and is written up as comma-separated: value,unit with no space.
-6,°C
